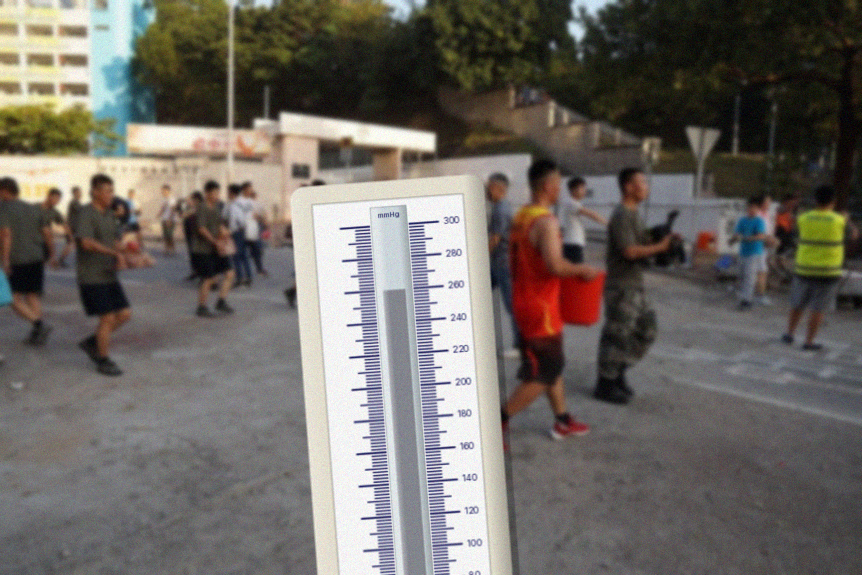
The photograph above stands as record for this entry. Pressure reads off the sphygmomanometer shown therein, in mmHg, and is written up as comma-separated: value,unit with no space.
260,mmHg
